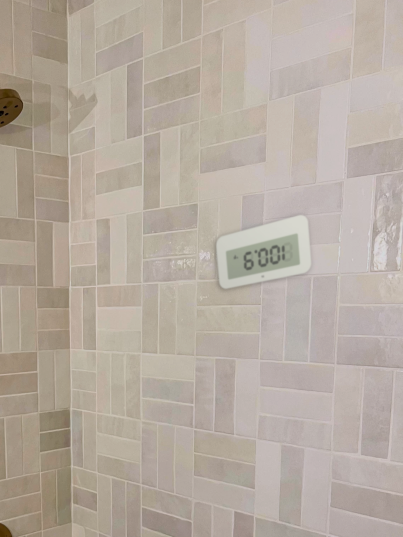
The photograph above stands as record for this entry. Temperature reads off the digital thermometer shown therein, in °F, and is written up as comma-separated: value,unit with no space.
100.9,°F
